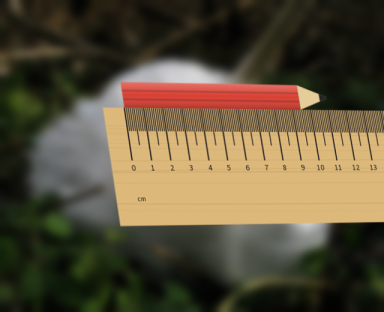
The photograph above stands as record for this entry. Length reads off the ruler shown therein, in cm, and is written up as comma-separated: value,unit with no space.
11,cm
